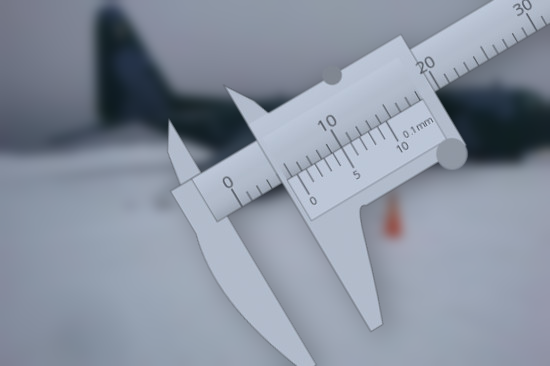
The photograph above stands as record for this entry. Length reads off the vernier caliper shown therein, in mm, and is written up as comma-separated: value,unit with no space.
5.5,mm
